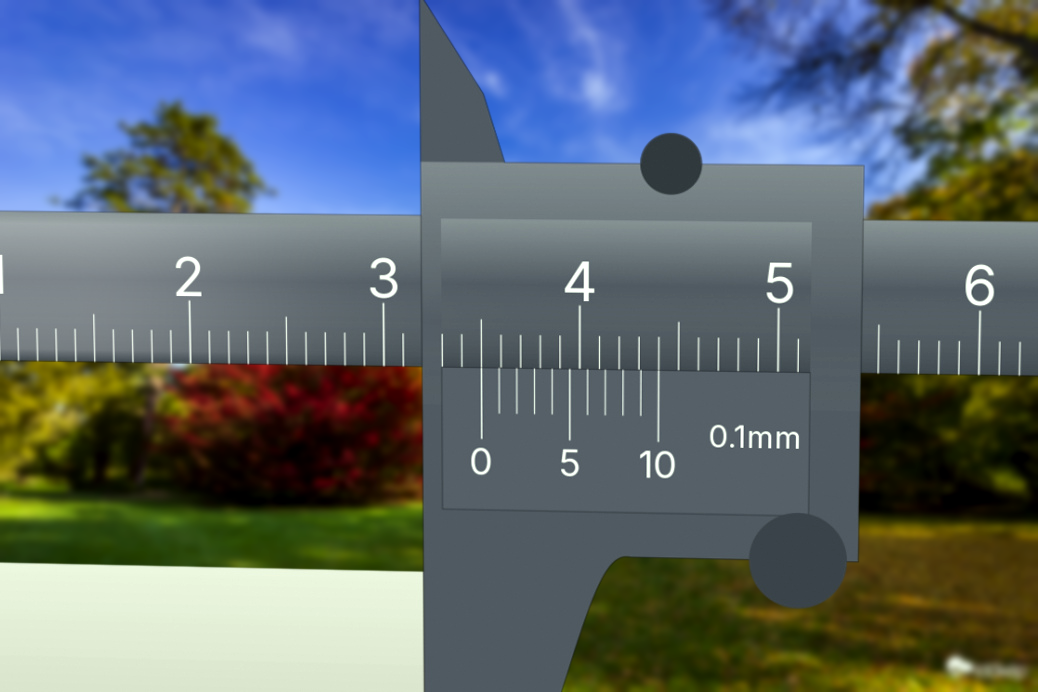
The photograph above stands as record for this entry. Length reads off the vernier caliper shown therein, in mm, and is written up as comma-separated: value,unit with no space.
35.0,mm
